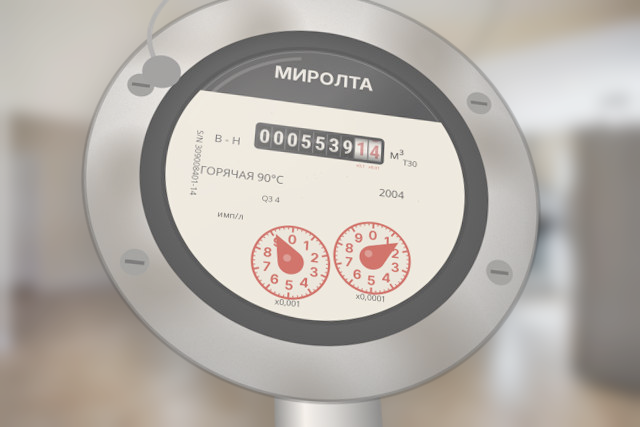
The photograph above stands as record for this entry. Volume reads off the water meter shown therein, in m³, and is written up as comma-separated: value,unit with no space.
5539.1391,m³
